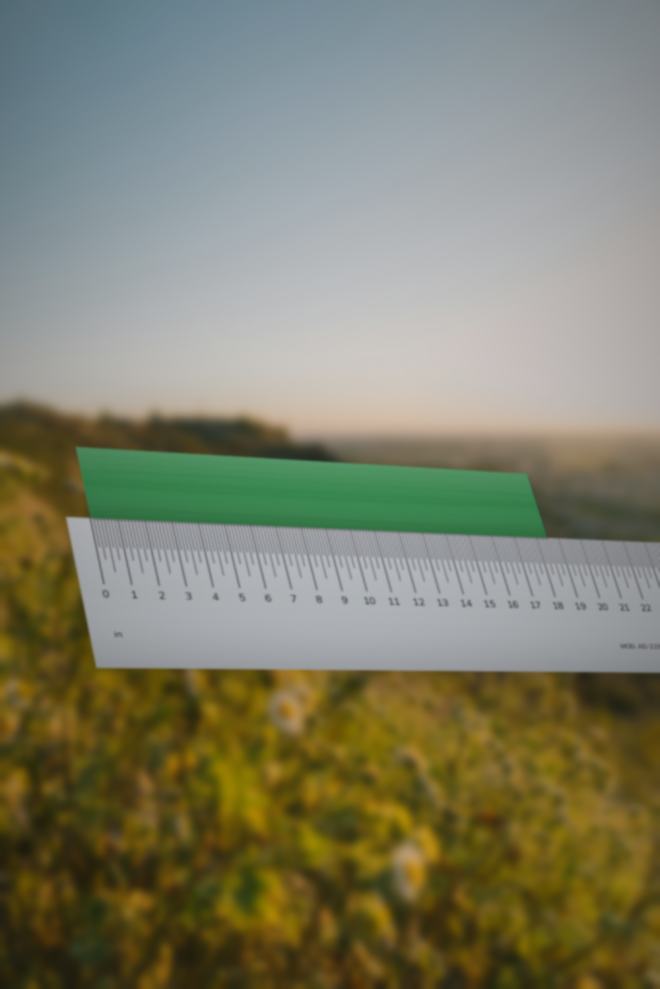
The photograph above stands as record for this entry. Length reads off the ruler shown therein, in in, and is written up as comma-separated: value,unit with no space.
18.5,in
